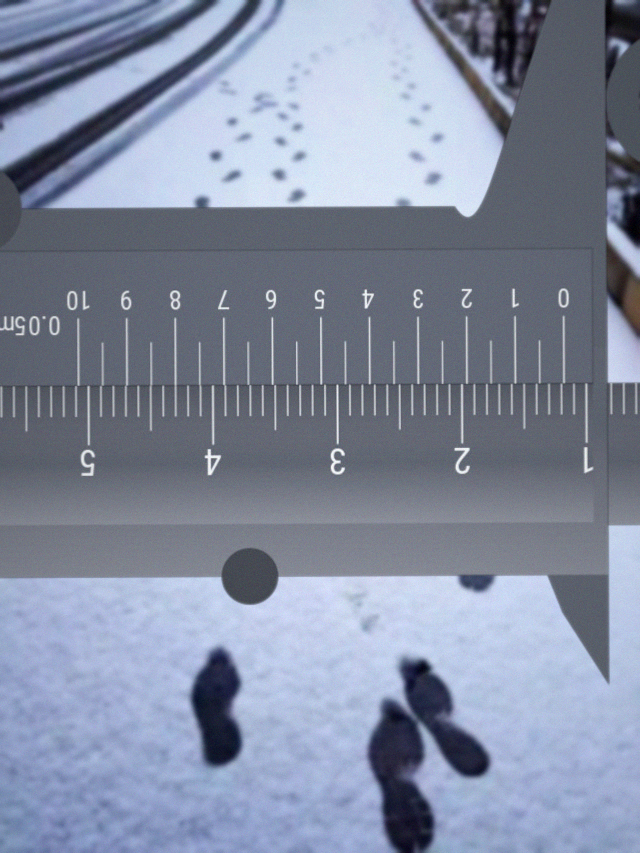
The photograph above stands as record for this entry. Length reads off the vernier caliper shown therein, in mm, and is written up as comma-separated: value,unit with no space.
11.8,mm
